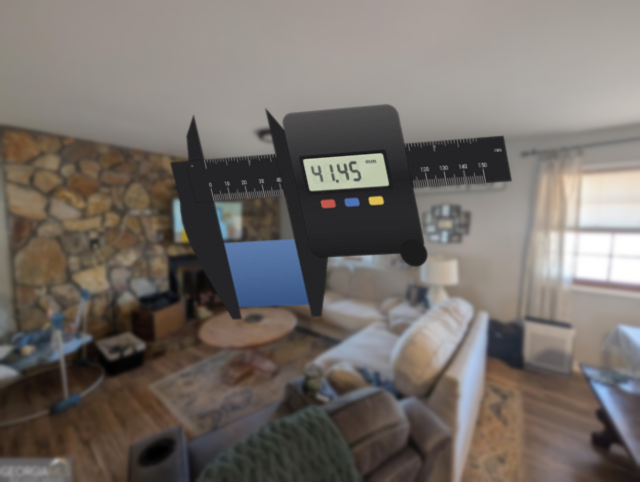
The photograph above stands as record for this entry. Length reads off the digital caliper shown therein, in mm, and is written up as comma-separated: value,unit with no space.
41.45,mm
